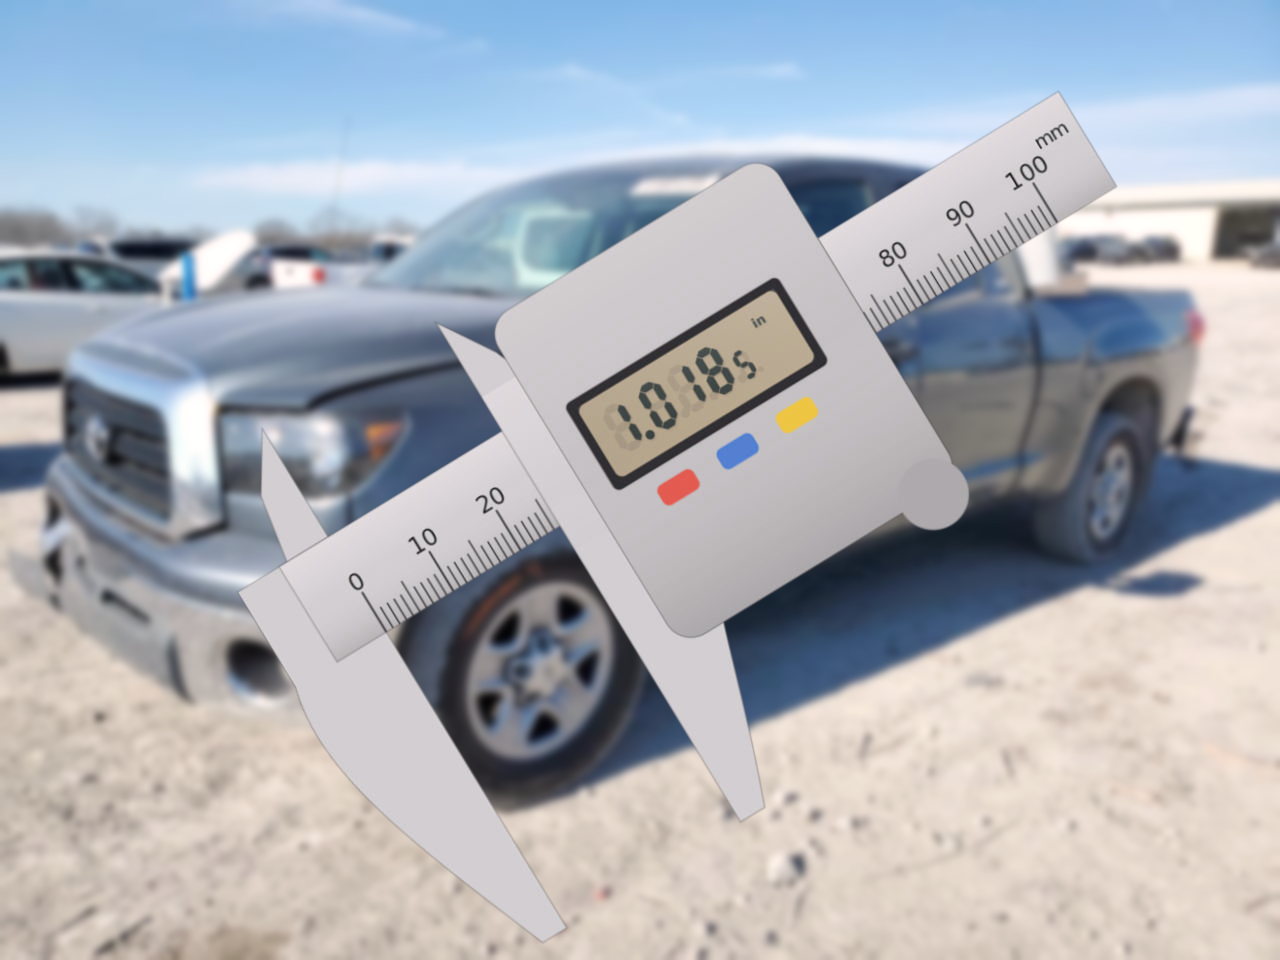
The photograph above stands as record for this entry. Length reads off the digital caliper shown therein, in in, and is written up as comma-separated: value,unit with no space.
1.0185,in
